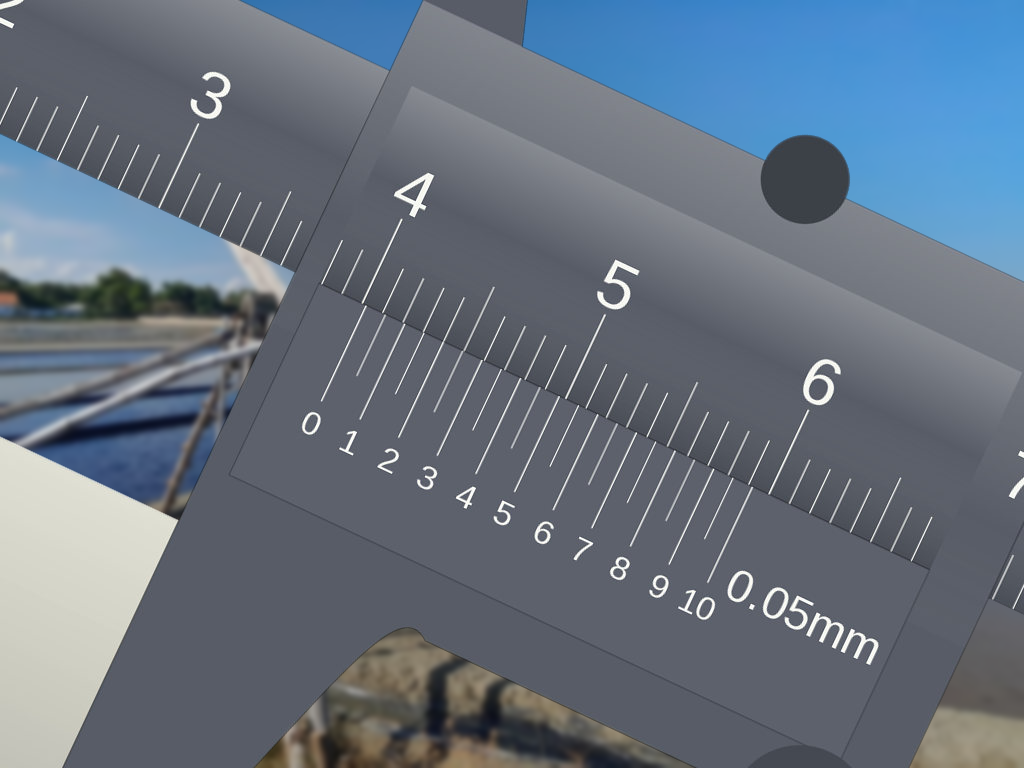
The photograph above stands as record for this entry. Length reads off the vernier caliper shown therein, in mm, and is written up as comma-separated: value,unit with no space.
40.2,mm
